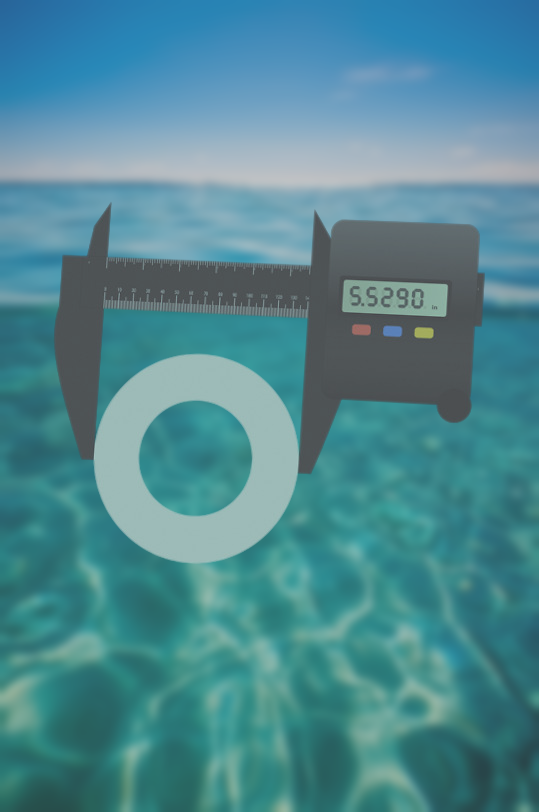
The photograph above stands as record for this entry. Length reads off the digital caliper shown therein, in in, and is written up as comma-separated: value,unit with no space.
5.5290,in
